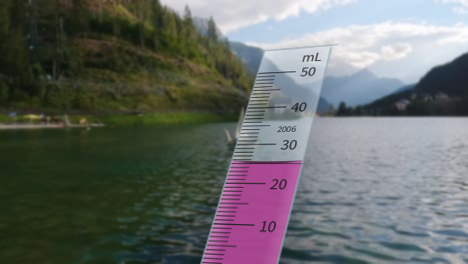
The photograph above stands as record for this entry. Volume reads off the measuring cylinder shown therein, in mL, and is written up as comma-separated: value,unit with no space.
25,mL
